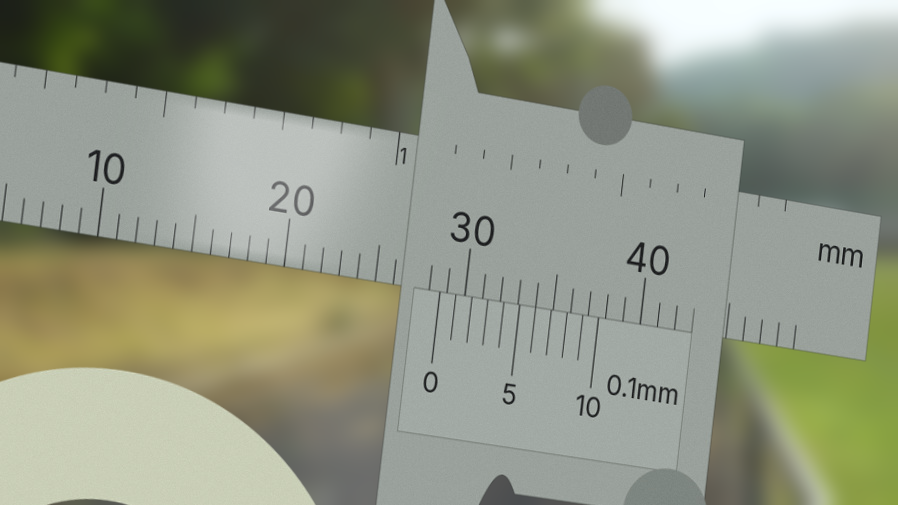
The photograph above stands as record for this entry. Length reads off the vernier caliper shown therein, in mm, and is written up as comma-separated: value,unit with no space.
28.6,mm
